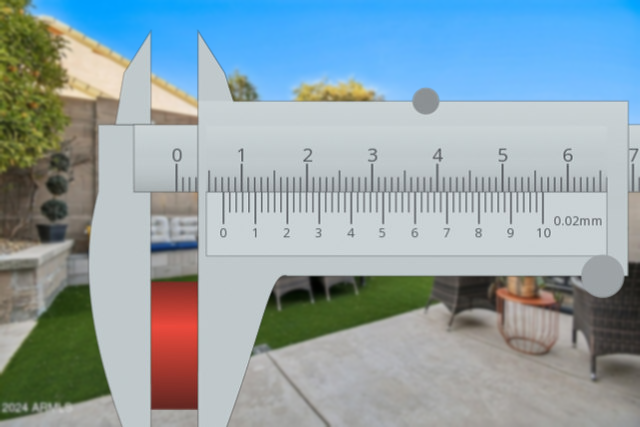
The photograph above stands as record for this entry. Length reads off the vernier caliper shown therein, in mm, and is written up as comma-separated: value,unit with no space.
7.2,mm
